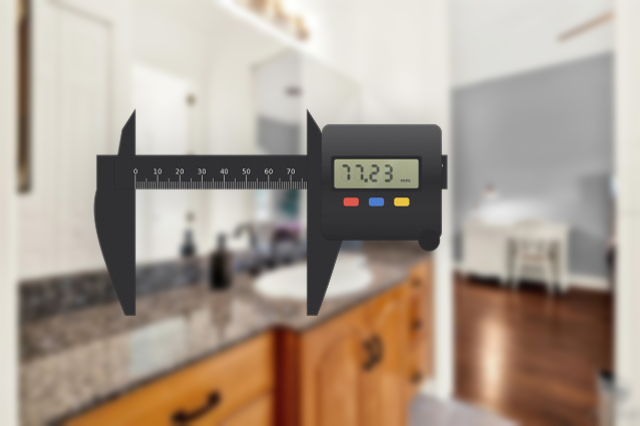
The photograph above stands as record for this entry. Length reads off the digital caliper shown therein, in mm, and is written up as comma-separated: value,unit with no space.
77.23,mm
